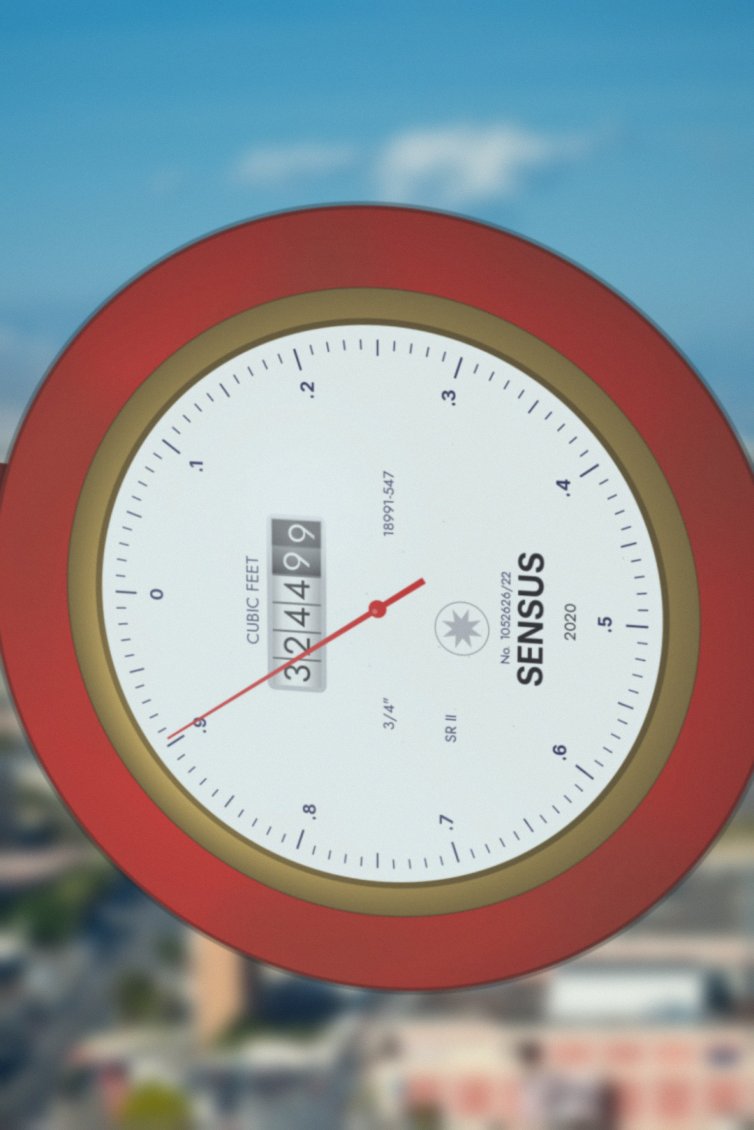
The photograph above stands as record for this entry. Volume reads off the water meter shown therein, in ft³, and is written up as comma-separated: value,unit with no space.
324498.90,ft³
